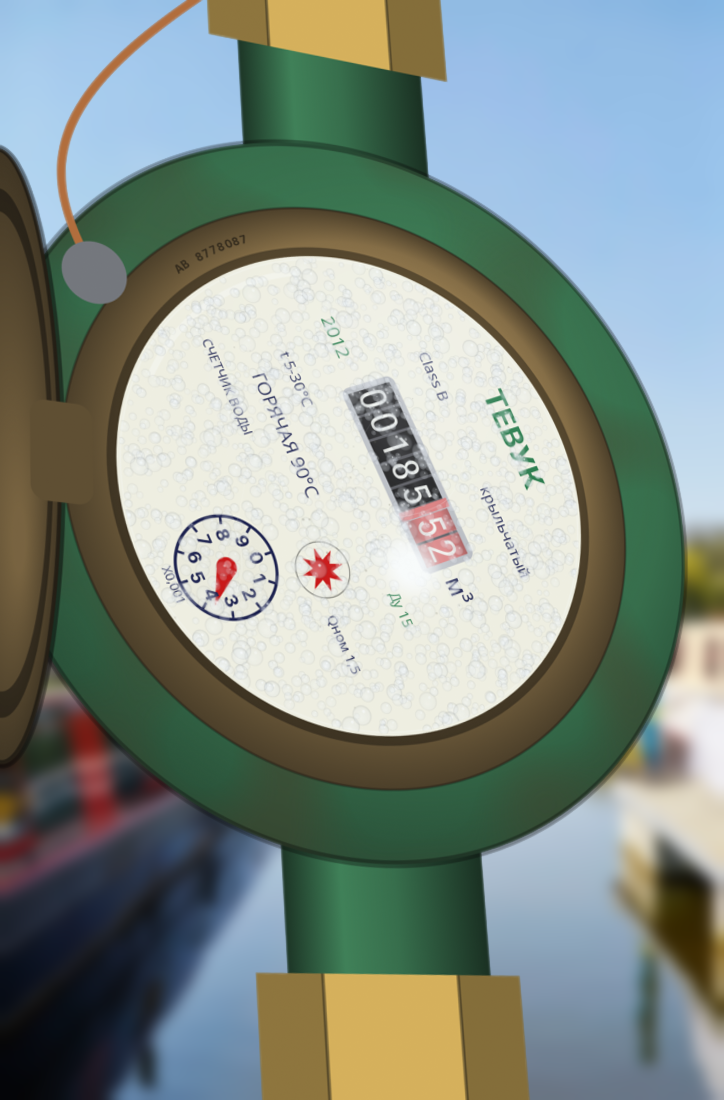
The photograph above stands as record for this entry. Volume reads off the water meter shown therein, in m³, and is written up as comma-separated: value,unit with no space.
185.523,m³
